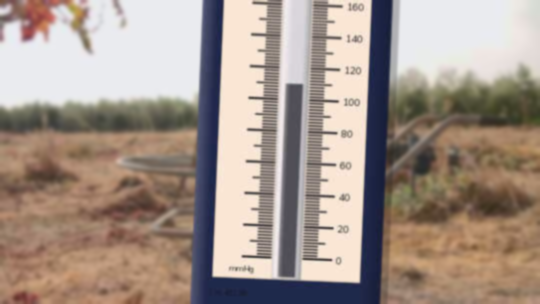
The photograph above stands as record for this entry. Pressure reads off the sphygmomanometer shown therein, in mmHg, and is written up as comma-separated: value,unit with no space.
110,mmHg
